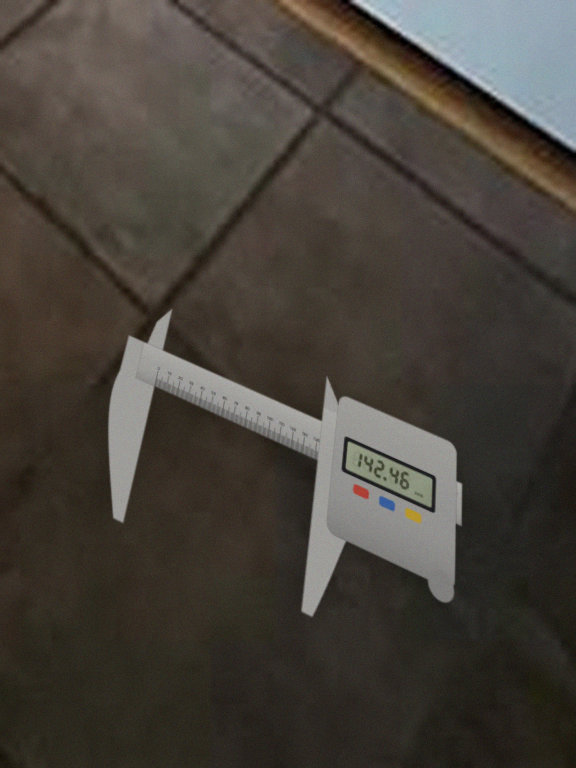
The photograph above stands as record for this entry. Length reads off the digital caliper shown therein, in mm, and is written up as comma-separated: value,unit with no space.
142.46,mm
